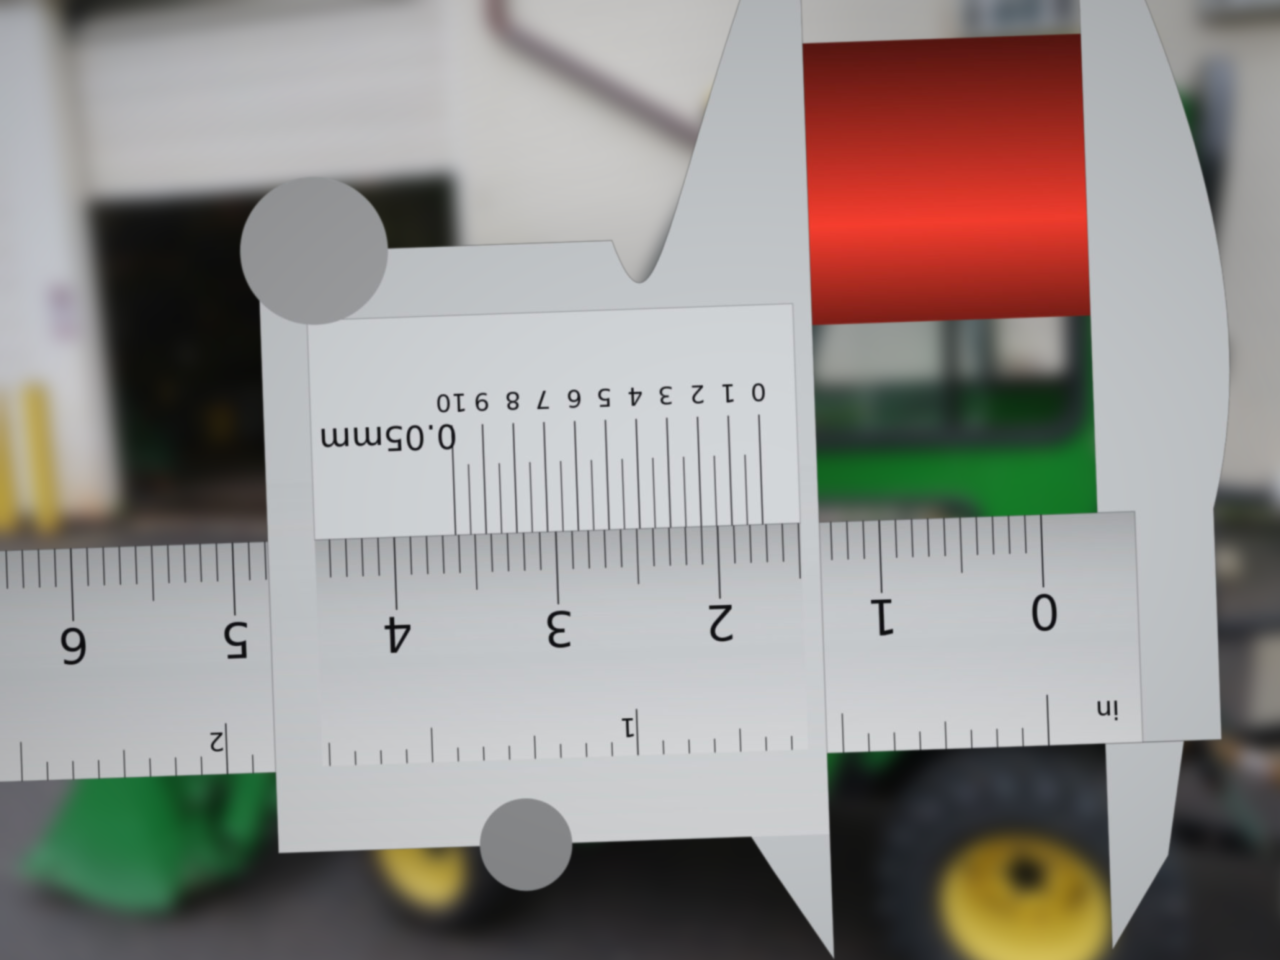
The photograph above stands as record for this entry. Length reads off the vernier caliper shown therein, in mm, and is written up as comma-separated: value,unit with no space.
17.2,mm
